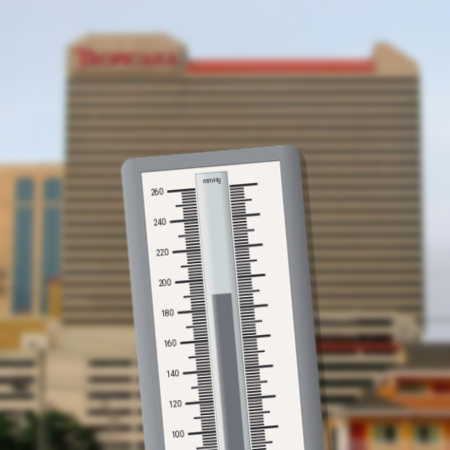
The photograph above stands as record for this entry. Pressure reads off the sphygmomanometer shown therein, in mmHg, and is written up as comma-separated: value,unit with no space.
190,mmHg
